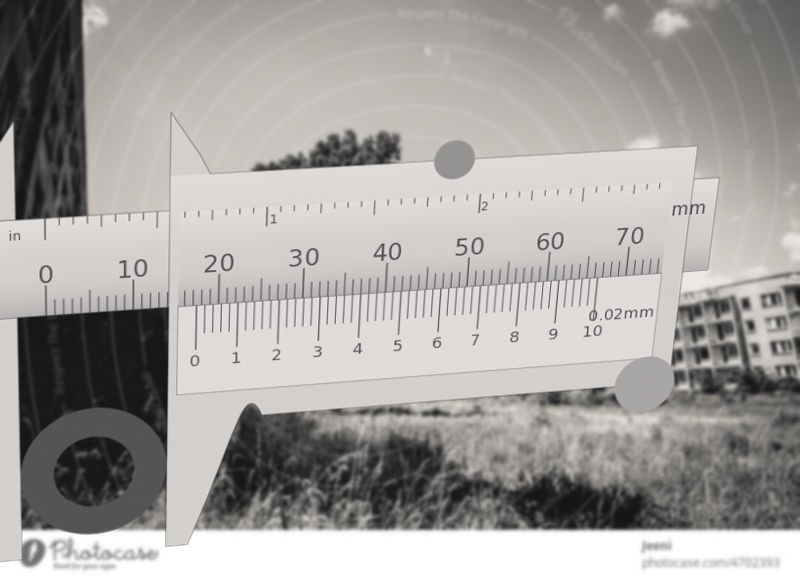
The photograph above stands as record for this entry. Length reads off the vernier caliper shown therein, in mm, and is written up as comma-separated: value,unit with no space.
17.4,mm
